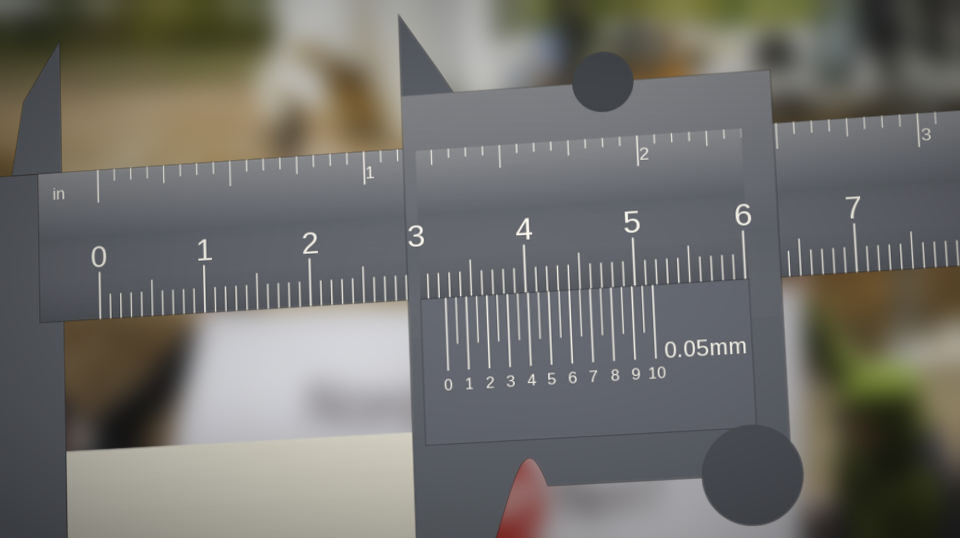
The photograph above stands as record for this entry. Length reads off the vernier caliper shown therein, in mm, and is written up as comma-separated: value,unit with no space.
32.6,mm
